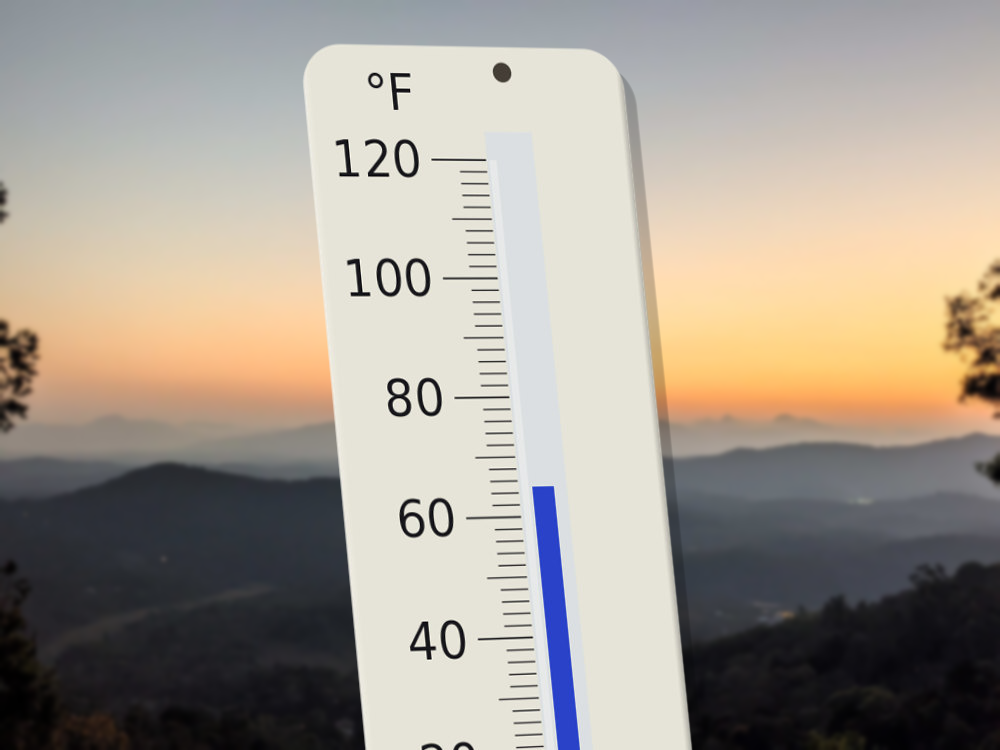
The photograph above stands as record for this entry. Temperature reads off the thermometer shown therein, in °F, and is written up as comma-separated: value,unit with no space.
65,°F
